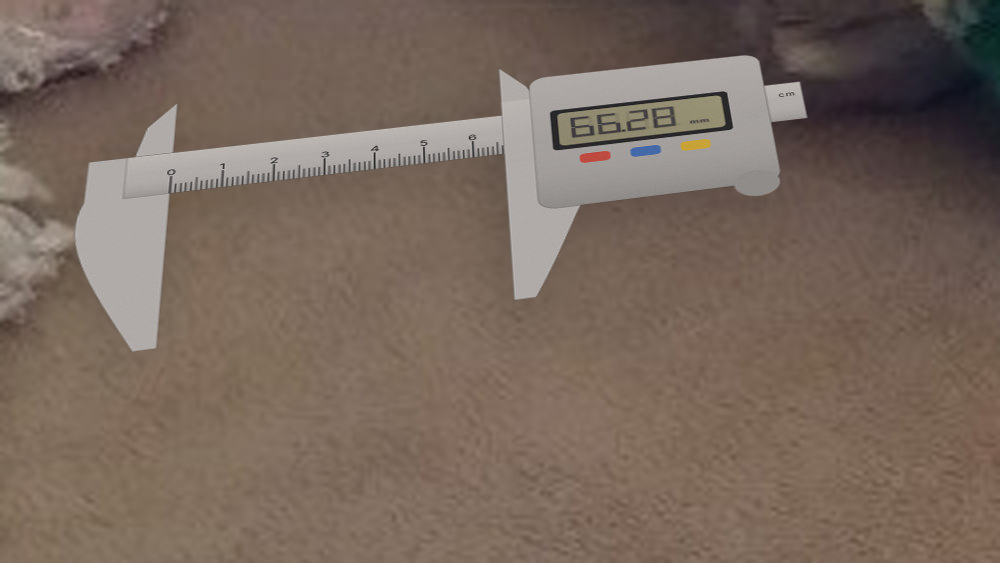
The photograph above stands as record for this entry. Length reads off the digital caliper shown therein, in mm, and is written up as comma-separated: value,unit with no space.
66.28,mm
